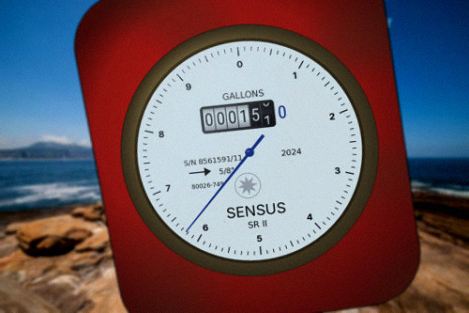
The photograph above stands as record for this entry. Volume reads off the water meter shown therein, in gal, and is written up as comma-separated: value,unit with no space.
1506.2,gal
